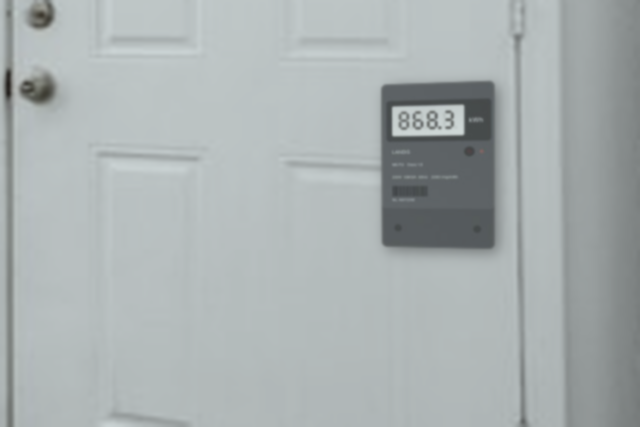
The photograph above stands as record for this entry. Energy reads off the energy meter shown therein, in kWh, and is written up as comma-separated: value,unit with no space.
868.3,kWh
